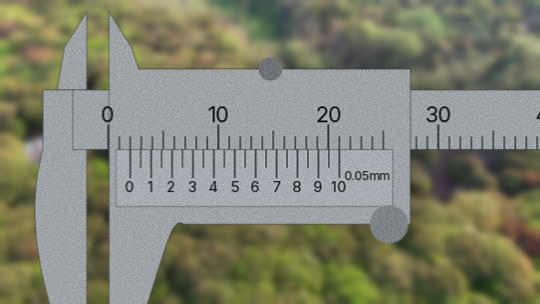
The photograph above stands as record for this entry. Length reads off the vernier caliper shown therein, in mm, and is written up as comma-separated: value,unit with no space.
2.0,mm
